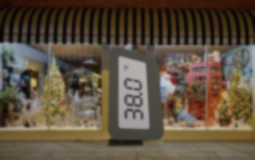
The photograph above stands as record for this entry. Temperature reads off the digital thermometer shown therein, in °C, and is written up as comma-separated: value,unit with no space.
38.0,°C
